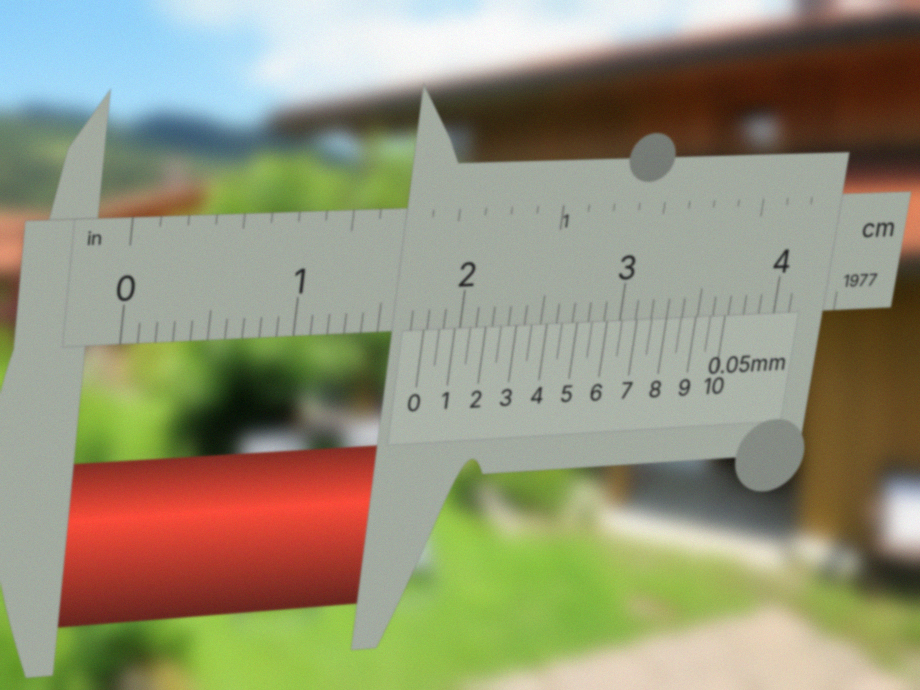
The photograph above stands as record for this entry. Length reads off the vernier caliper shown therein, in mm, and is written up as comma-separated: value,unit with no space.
17.8,mm
